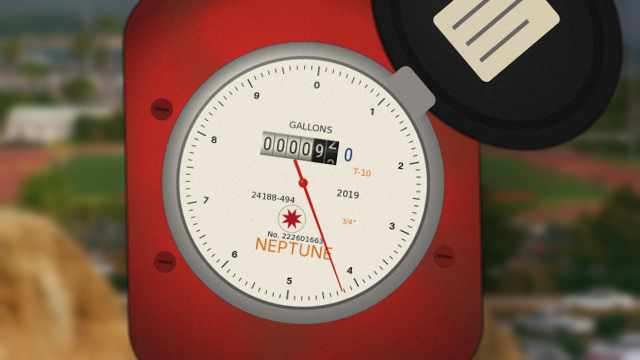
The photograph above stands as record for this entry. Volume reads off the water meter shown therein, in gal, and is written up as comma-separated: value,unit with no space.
924.2,gal
